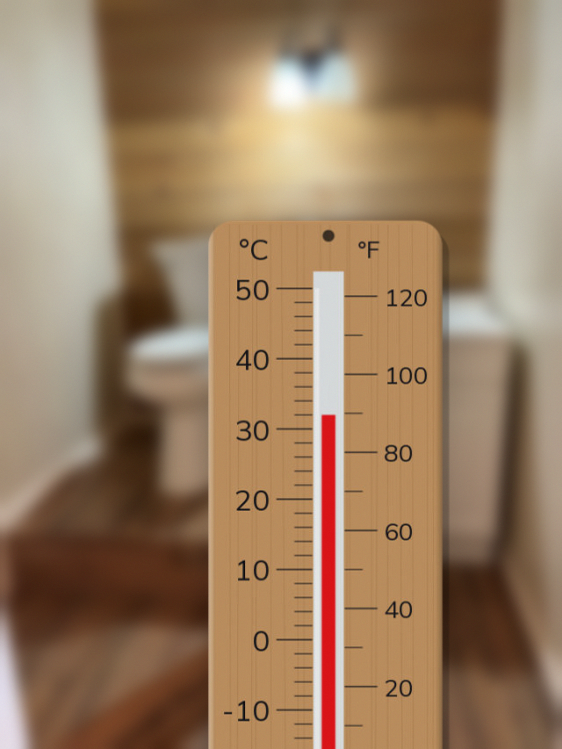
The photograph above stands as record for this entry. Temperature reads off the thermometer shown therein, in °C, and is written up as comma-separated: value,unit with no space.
32,°C
